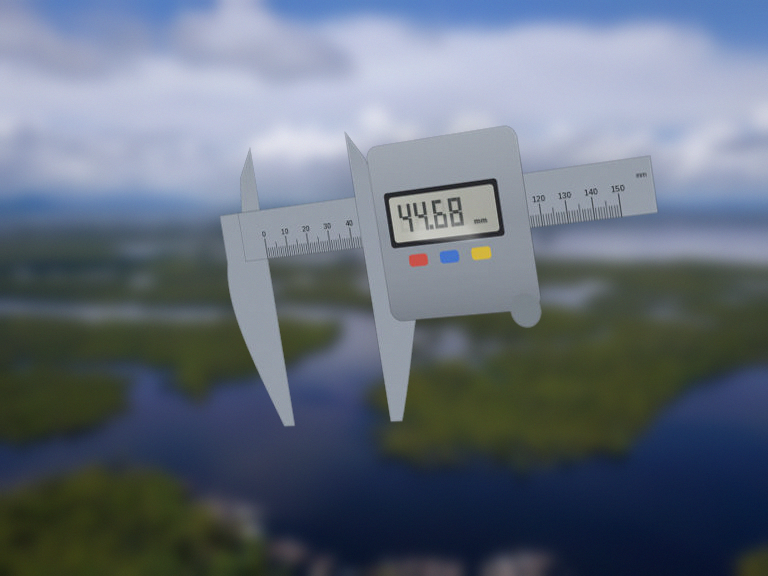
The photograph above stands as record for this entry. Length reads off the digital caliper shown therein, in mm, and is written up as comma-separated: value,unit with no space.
44.68,mm
